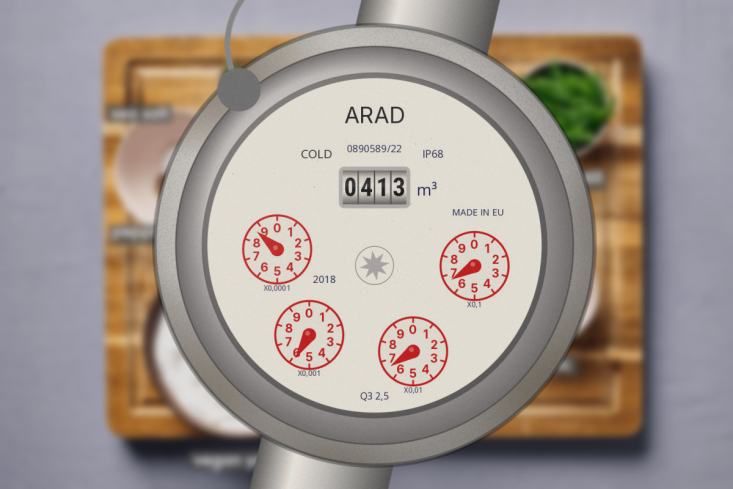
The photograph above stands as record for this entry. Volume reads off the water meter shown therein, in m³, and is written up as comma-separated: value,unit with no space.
413.6658,m³
